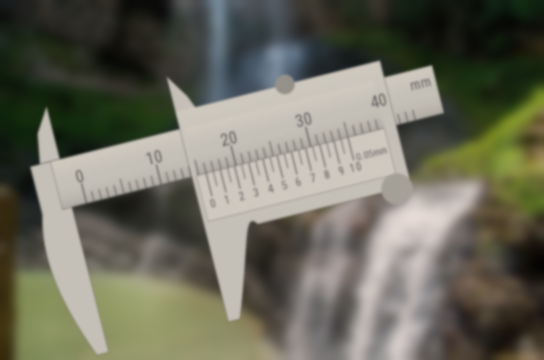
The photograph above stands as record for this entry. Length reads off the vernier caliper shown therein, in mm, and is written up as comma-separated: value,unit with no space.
16.0,mm
